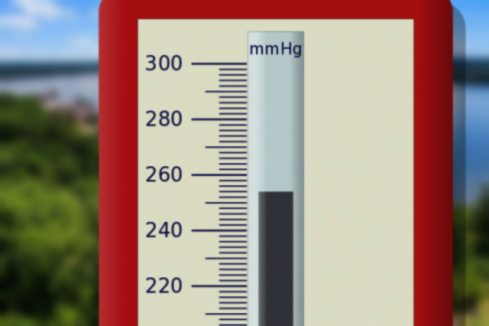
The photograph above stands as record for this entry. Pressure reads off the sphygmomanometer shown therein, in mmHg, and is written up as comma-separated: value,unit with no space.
254,mmHg
